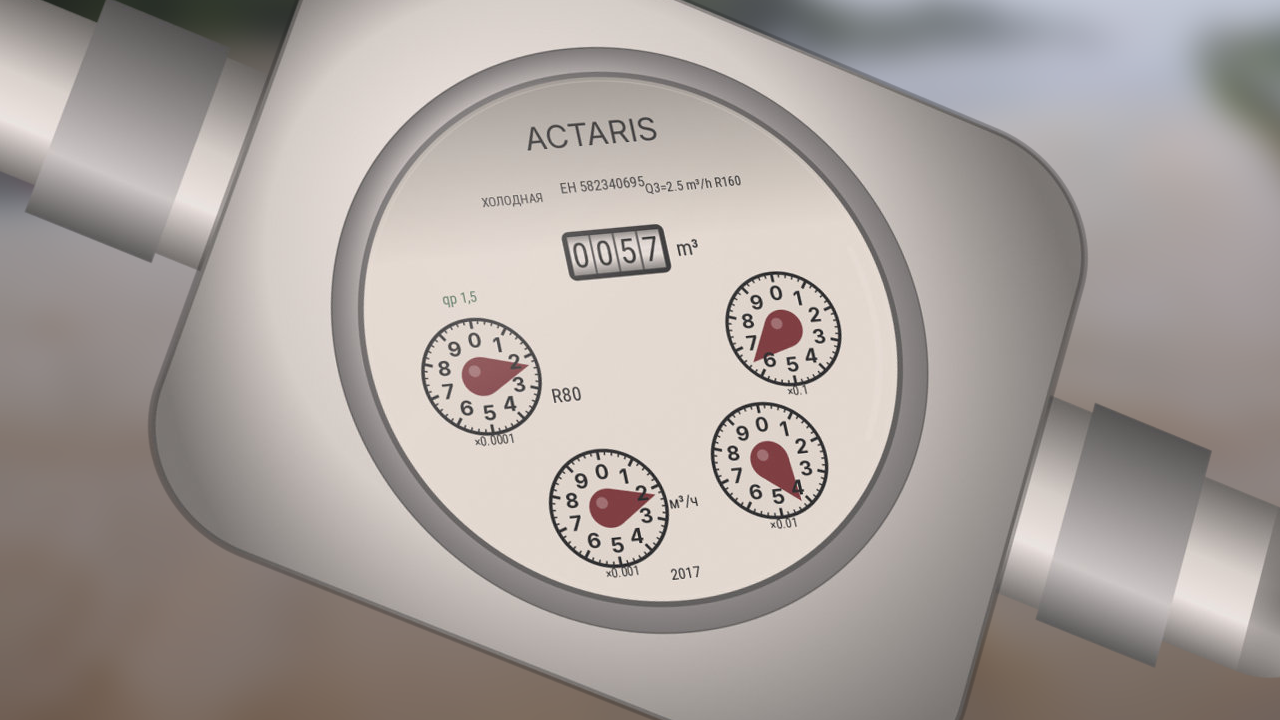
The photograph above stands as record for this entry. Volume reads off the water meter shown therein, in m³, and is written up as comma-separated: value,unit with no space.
57.6422,m³
